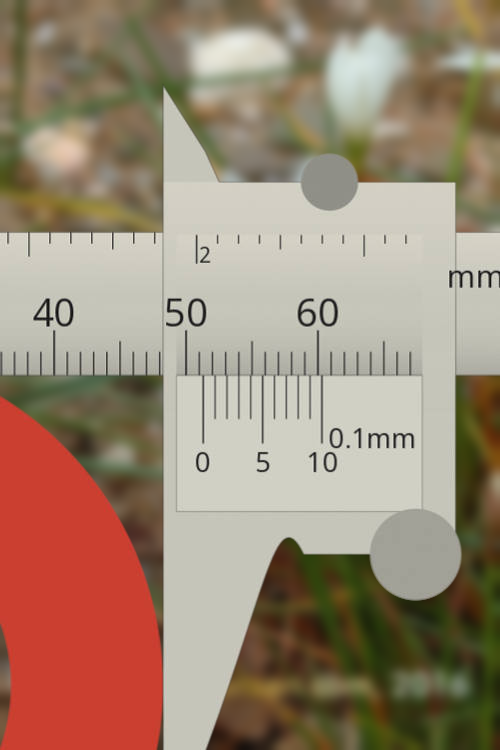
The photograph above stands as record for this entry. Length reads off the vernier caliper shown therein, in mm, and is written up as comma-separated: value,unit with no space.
51.3,mm
